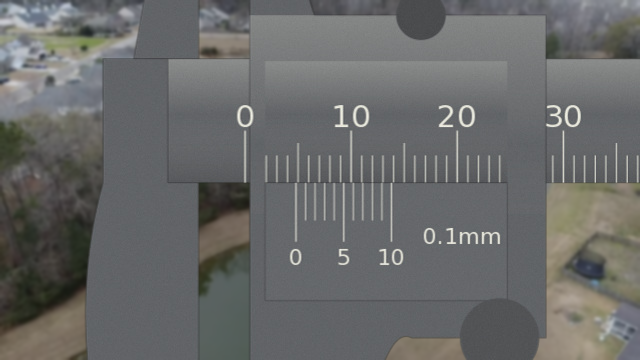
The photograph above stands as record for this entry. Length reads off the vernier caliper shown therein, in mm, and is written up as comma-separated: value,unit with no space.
4.8,mm
